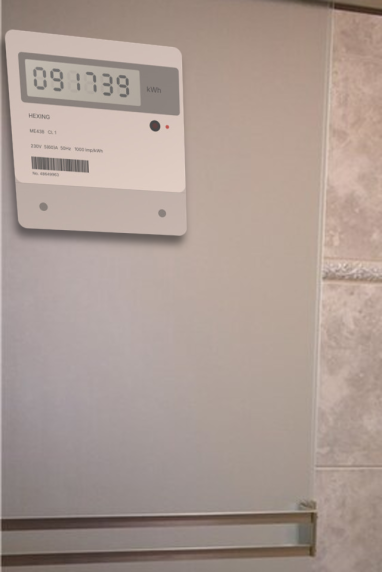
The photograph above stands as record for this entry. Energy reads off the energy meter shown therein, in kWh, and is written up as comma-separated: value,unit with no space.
91739,kWh
